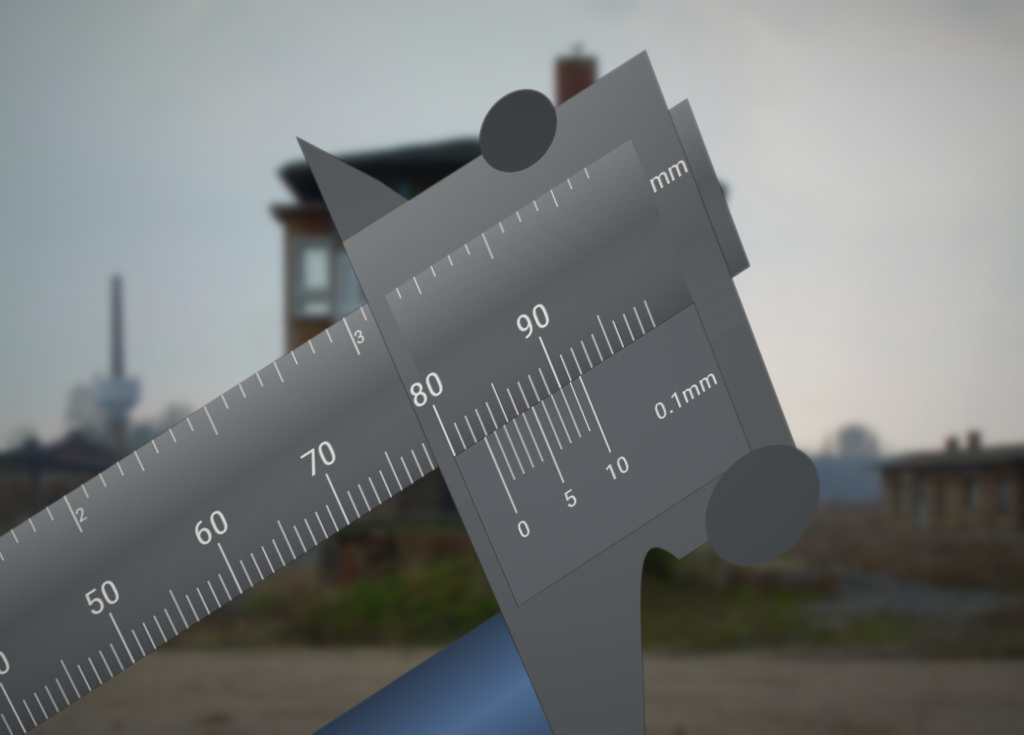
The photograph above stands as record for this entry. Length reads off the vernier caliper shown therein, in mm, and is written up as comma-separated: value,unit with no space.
82.8,mm
